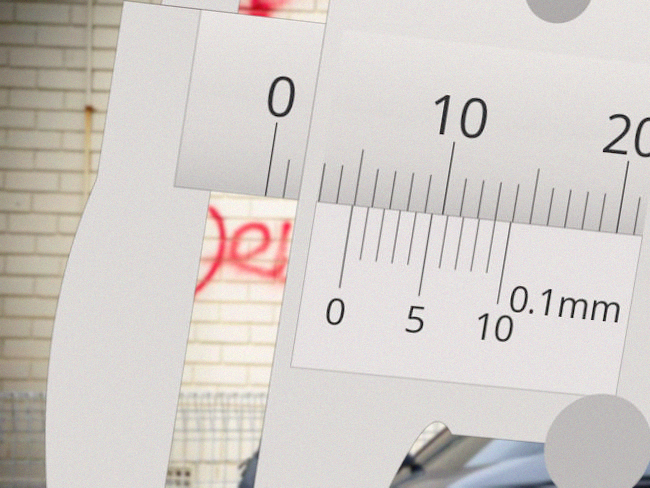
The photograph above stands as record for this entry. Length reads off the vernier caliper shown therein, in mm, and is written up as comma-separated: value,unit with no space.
4.9,mm
